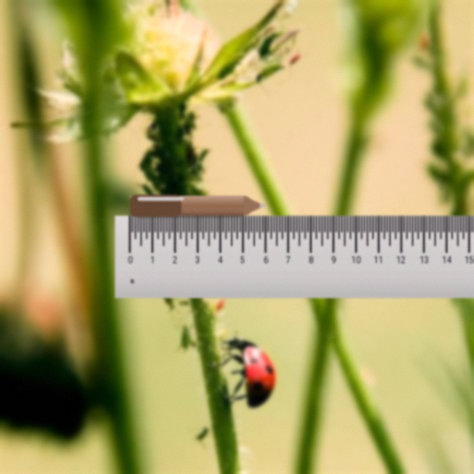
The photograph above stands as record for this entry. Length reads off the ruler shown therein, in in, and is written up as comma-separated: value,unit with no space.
6,in
